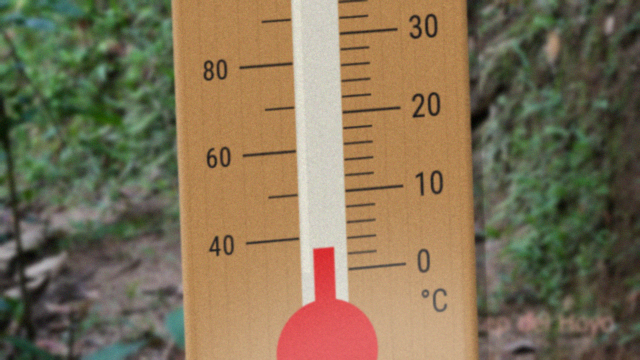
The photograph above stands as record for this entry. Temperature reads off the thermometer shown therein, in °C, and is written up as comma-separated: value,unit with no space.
3,°C
